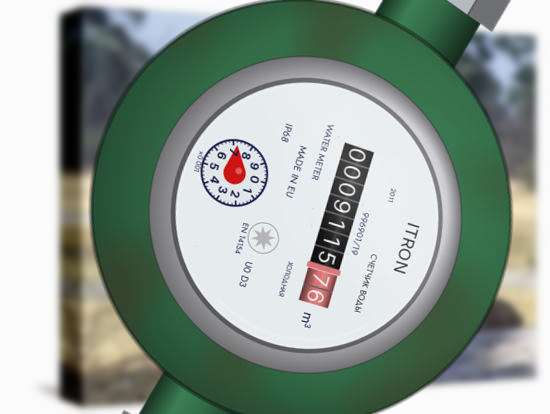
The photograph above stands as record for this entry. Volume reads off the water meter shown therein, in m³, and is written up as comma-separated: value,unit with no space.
9115.767,m³
